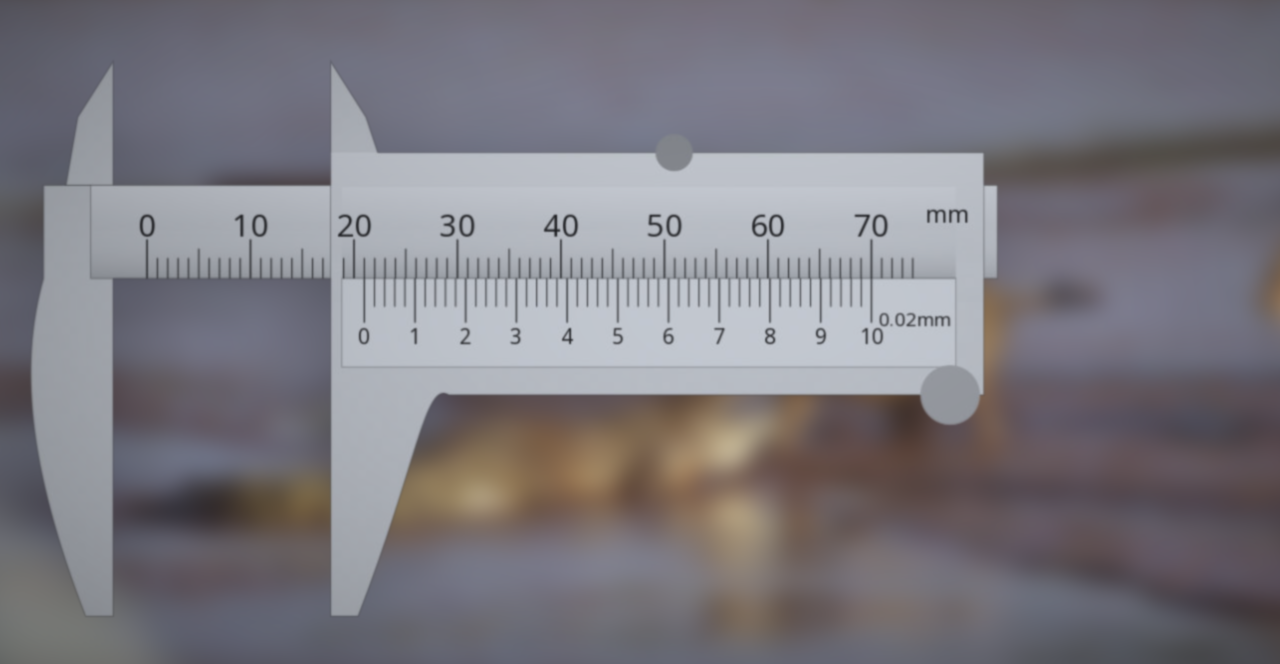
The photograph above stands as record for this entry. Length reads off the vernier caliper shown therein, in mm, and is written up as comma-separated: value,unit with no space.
21.0,mm
